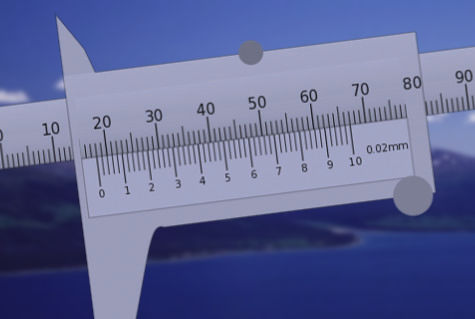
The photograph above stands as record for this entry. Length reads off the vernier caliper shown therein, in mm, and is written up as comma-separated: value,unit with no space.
18.0,mm
